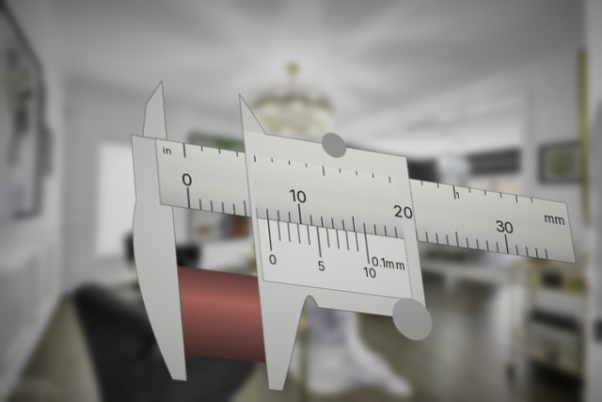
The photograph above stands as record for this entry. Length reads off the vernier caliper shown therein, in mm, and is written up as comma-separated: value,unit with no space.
7.0,mm
